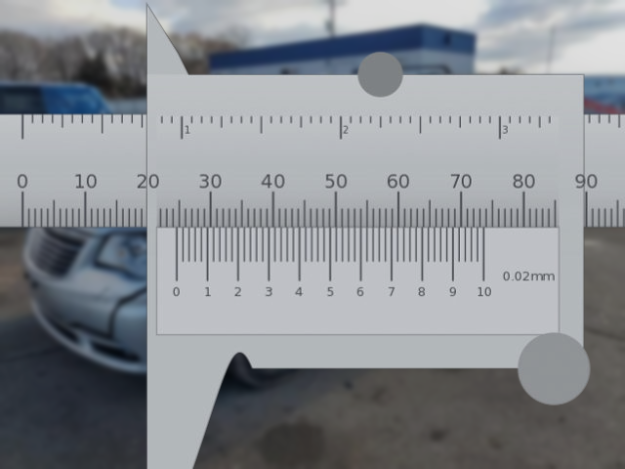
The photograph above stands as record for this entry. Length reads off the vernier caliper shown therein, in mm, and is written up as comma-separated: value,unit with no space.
24.6,mm
